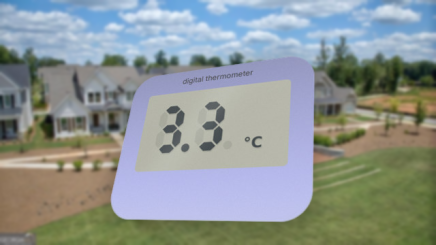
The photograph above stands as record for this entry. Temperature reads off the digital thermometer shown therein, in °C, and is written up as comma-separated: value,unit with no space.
3.3,°C
